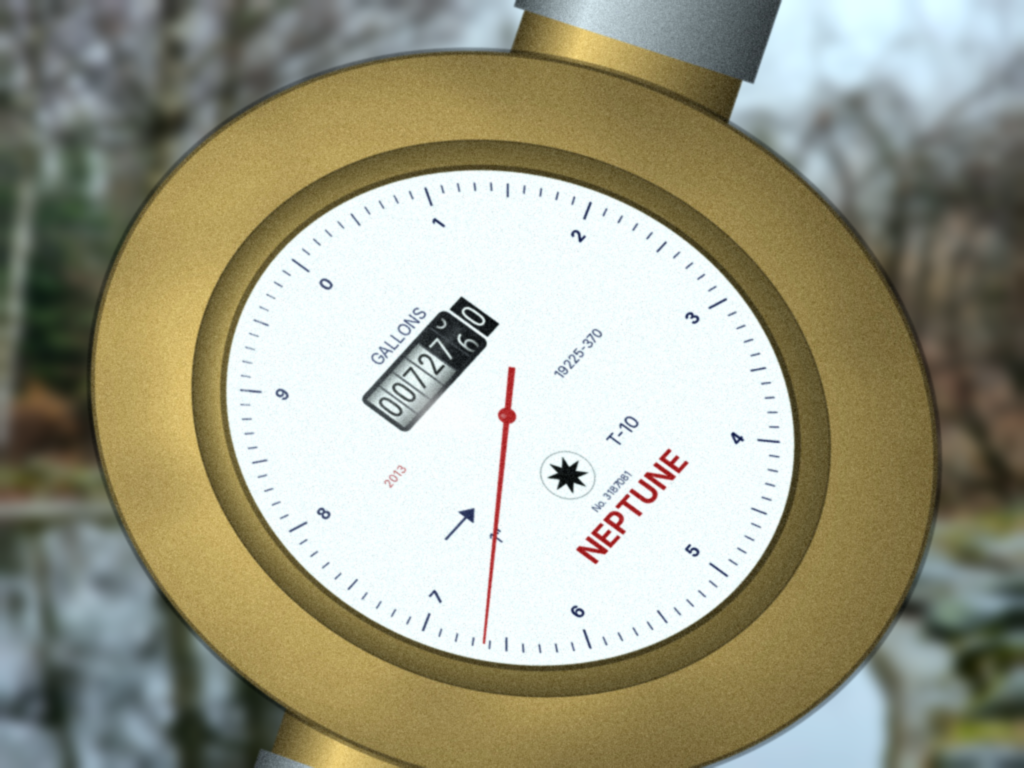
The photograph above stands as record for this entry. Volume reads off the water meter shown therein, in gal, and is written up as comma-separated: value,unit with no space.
72756.6,gal
